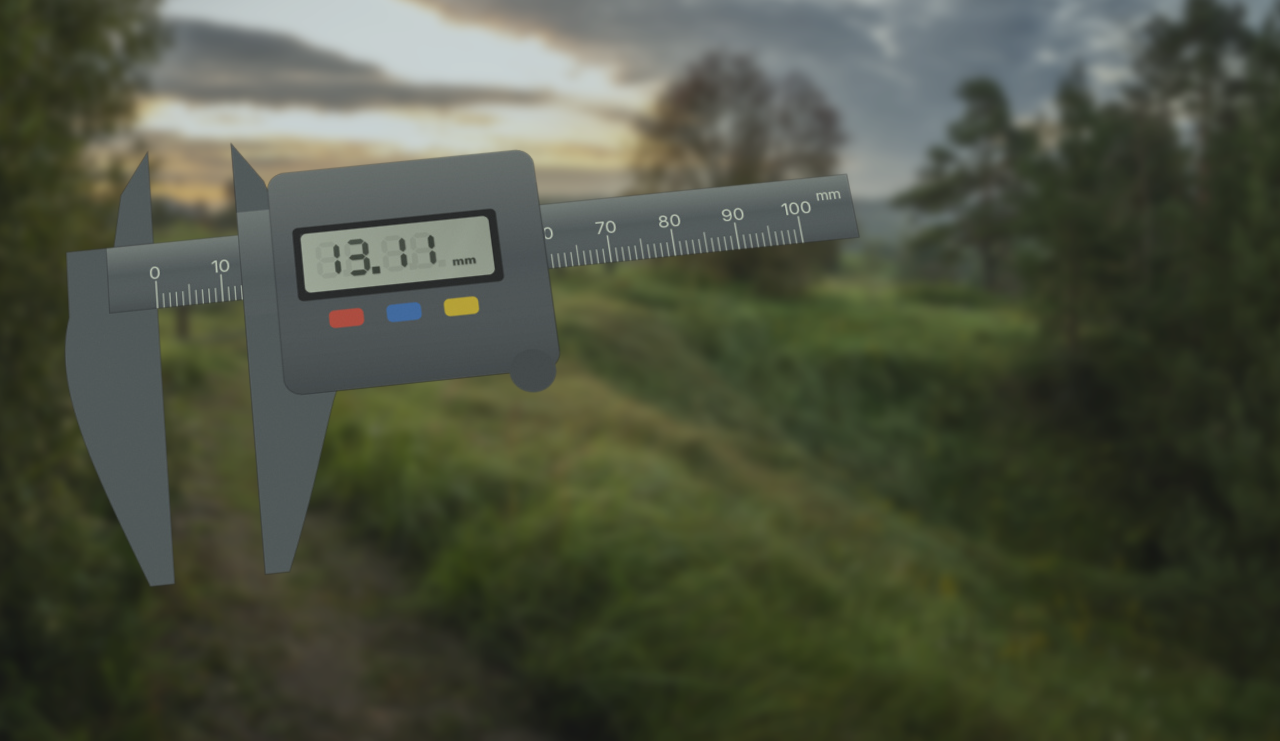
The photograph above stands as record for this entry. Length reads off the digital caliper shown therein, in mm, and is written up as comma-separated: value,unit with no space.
13.11,mm
